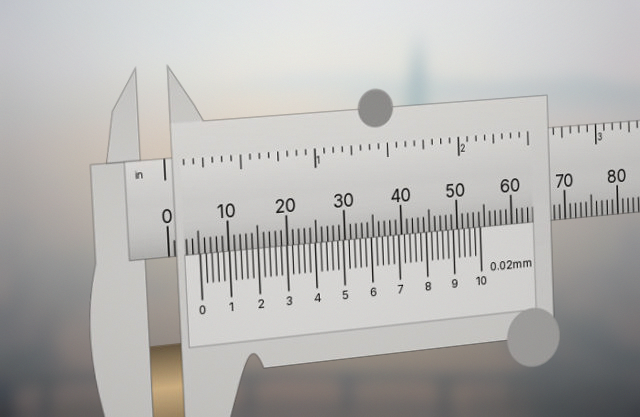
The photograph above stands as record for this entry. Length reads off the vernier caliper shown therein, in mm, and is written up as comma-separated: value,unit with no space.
5.2,mm
